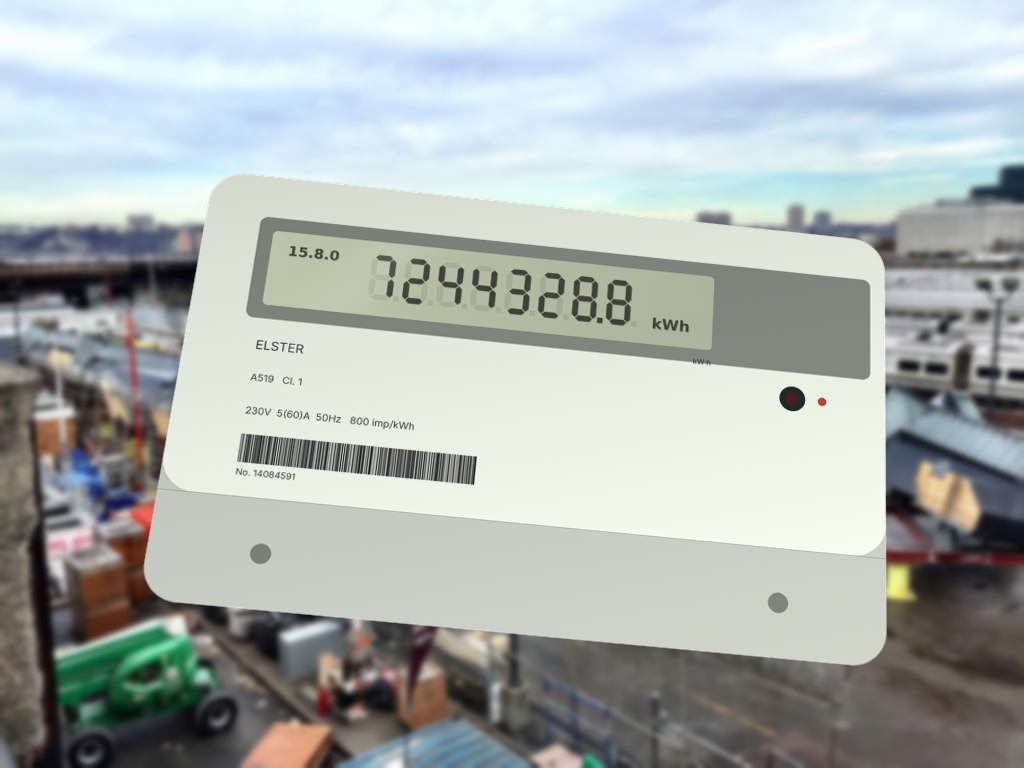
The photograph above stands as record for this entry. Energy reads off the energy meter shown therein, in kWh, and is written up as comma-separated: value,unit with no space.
7244328.8,kWh
